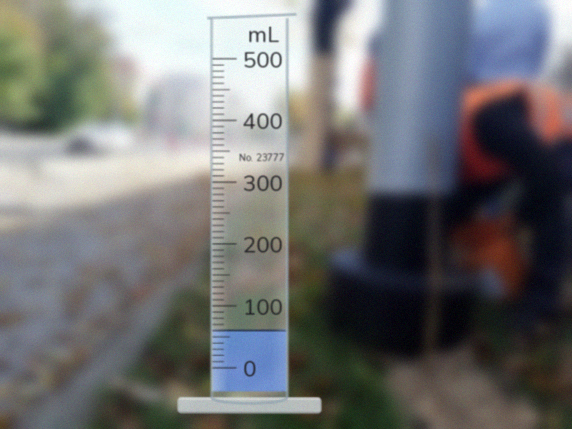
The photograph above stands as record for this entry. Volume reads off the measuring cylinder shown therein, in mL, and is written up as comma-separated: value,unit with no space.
60,mL
